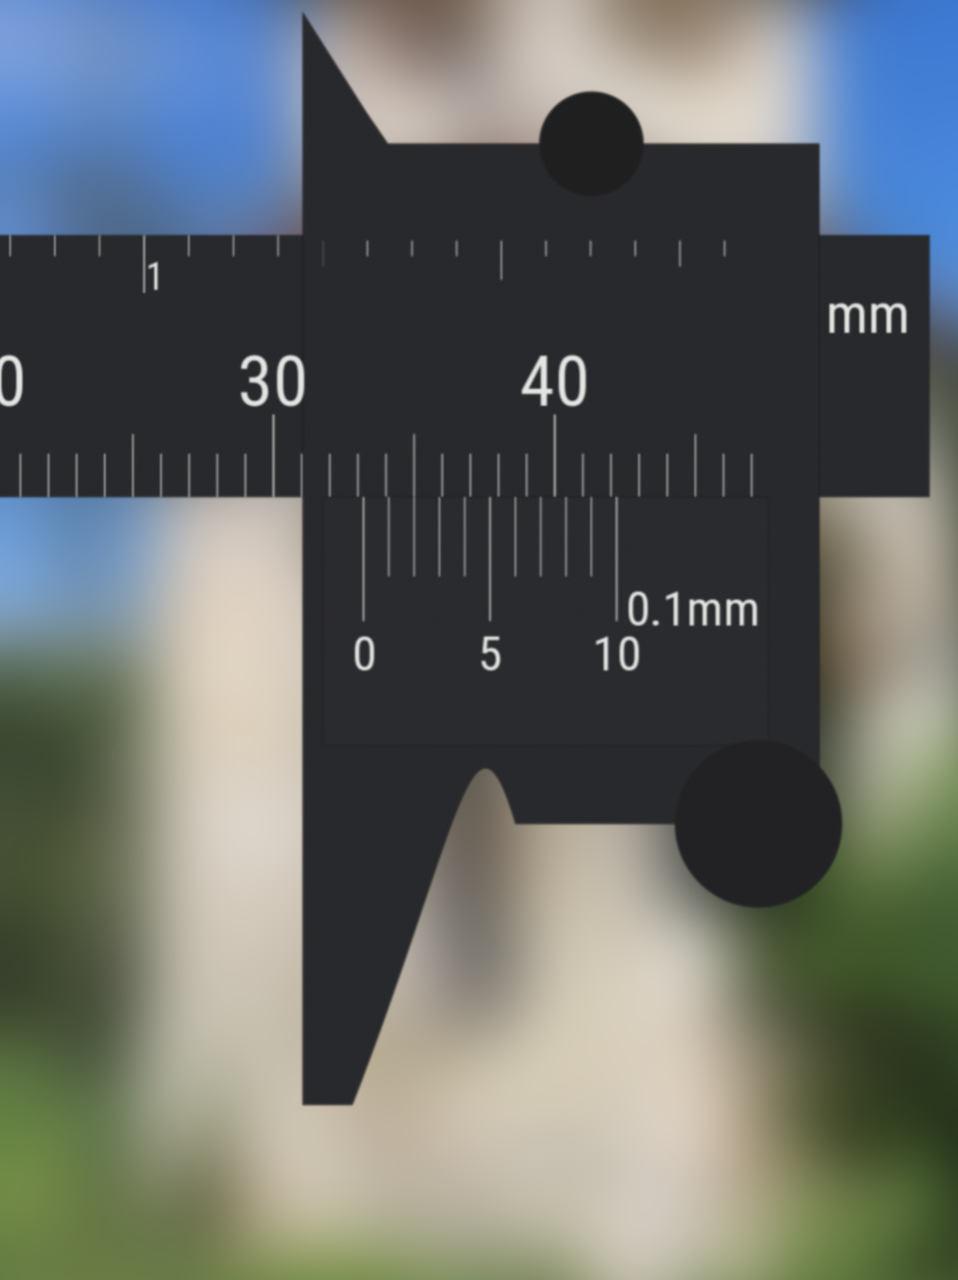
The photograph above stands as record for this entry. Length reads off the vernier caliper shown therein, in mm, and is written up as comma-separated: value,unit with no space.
33.2,mm
